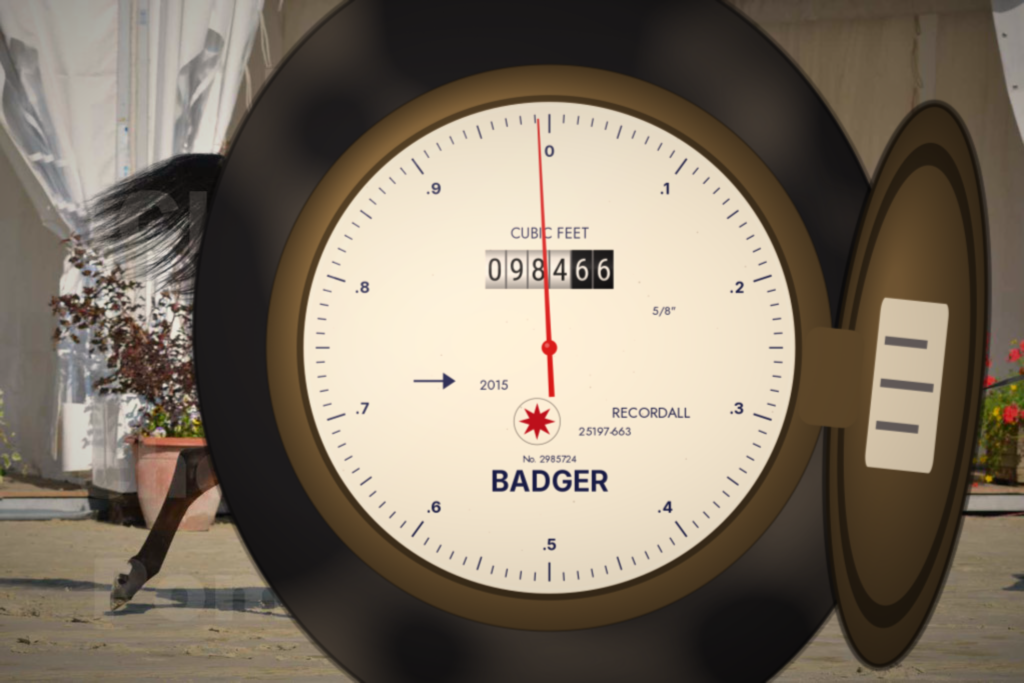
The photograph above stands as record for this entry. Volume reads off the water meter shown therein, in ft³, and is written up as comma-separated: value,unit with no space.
98465.99,ft³
